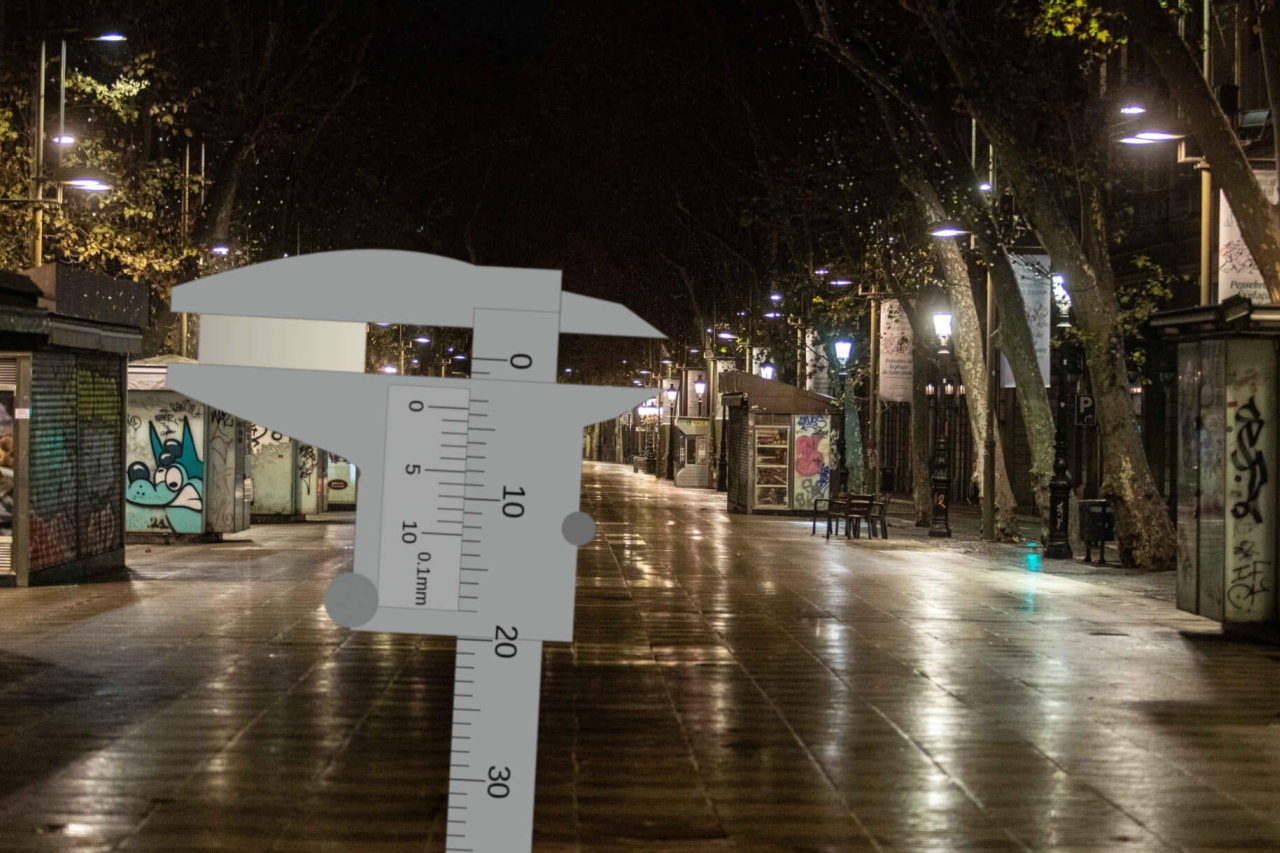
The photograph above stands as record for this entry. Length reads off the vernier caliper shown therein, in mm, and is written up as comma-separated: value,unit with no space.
3.6,mm
